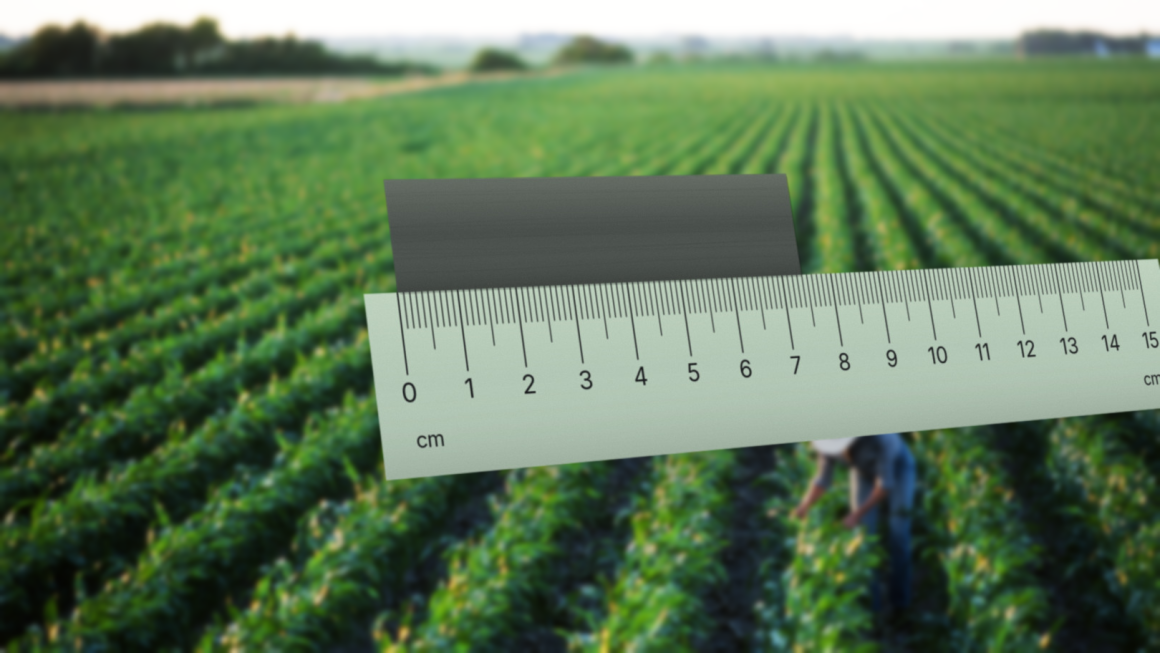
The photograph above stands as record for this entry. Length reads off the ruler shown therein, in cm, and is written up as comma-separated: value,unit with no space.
7.4,cm
